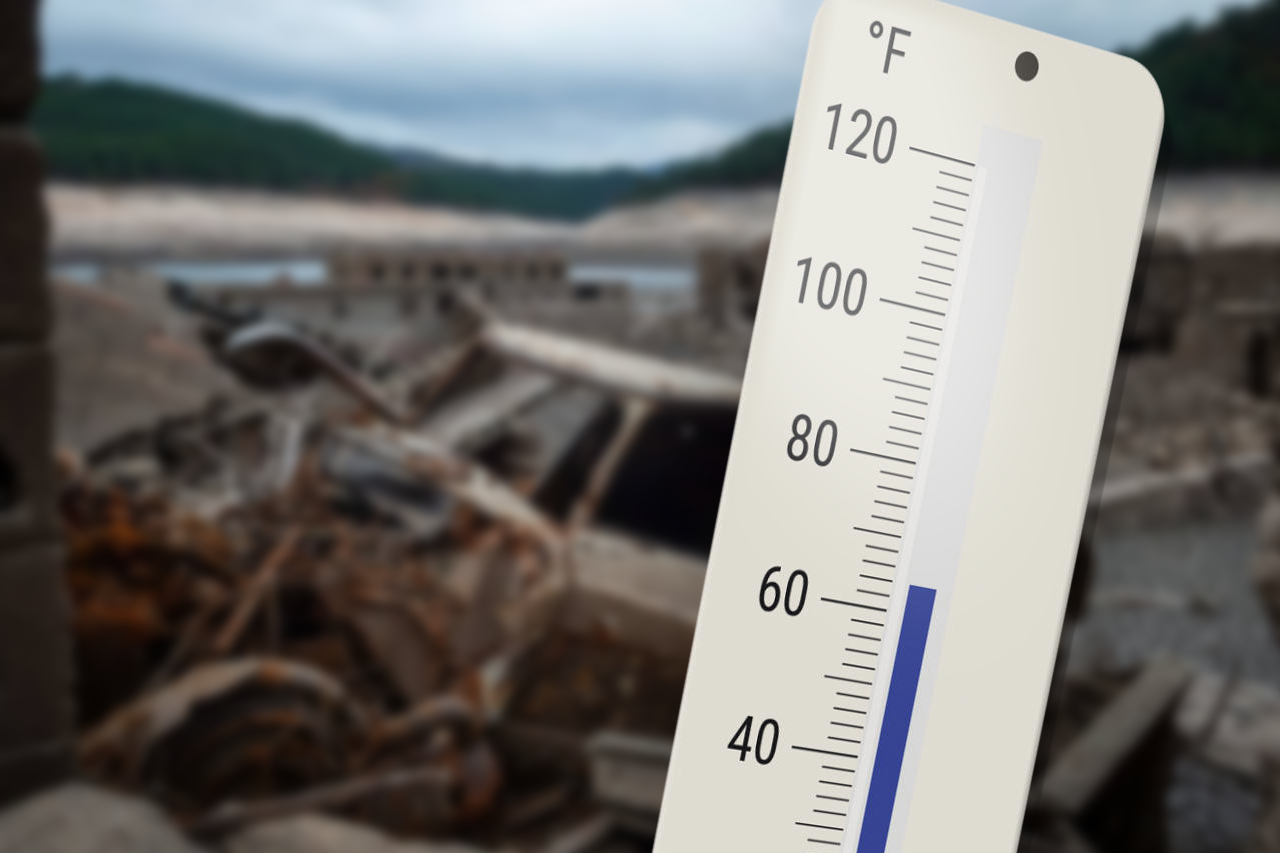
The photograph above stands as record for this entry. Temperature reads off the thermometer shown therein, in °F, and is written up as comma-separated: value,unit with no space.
64,°F
